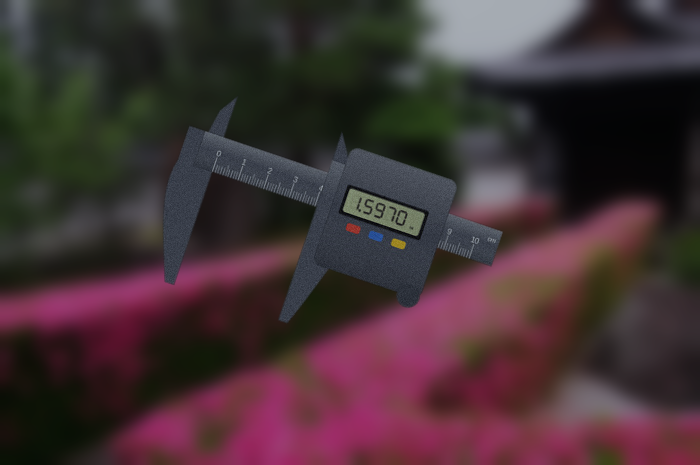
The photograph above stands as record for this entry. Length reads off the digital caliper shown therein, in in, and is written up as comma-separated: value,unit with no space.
1.5970,in
